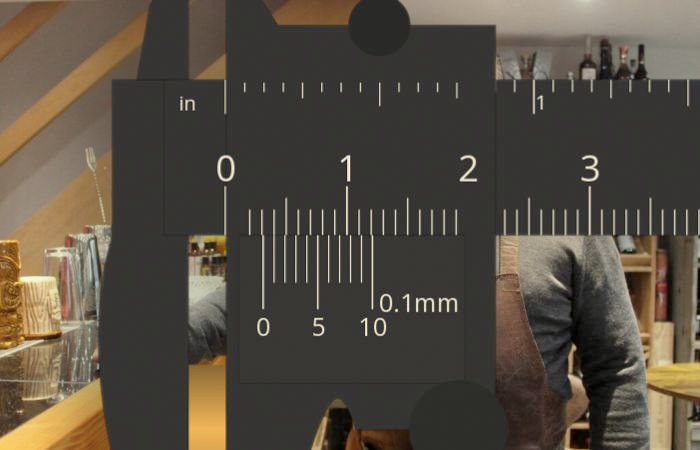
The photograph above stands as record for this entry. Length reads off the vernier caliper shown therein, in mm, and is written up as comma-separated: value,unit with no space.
3.1,mm
